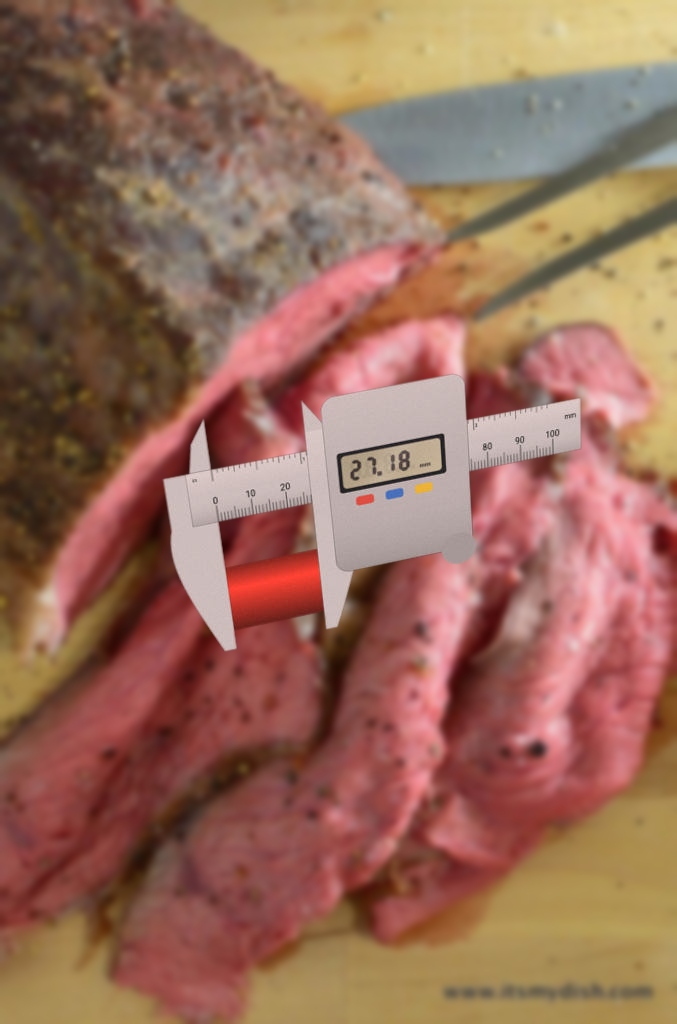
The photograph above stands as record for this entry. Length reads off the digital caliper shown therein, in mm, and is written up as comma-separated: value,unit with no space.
27.18,mm
